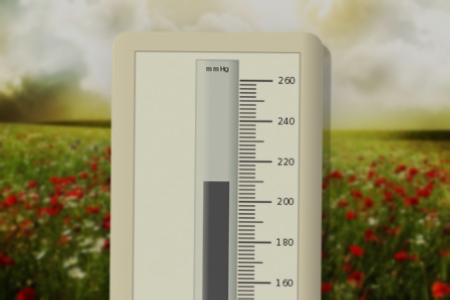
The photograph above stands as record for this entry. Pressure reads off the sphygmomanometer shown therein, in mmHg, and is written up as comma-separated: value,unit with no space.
210,mmHg
